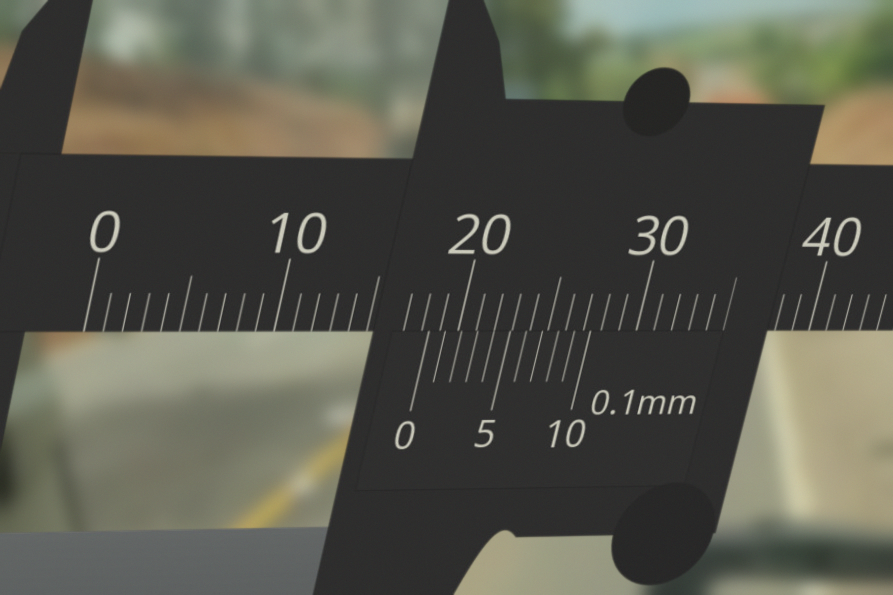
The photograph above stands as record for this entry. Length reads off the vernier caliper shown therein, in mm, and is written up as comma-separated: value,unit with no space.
18.4,mm
